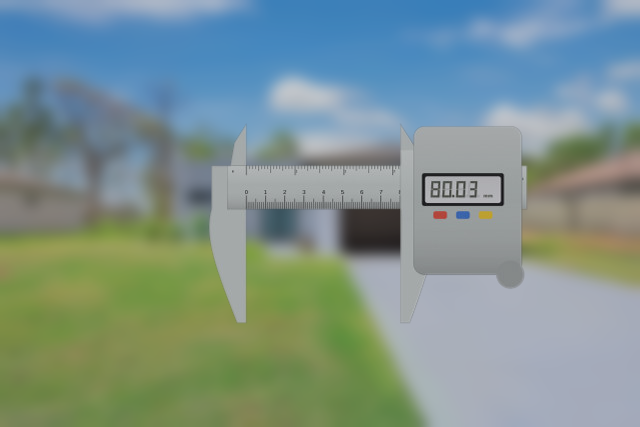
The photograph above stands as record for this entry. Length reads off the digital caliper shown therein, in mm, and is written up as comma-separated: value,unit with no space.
80.03,mm
